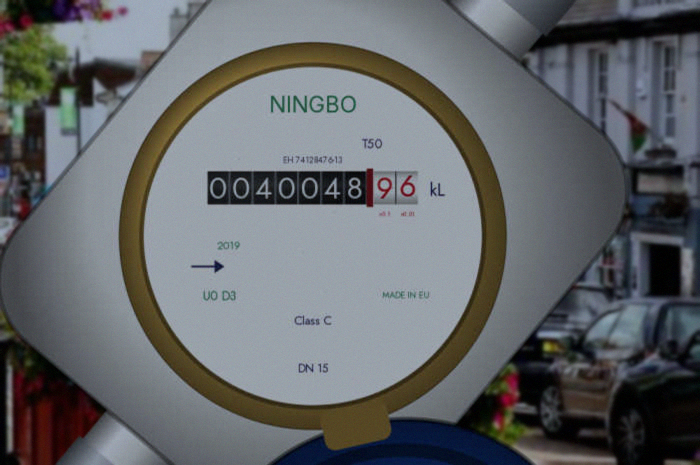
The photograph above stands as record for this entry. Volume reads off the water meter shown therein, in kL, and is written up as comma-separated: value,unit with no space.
40048.96,kL
